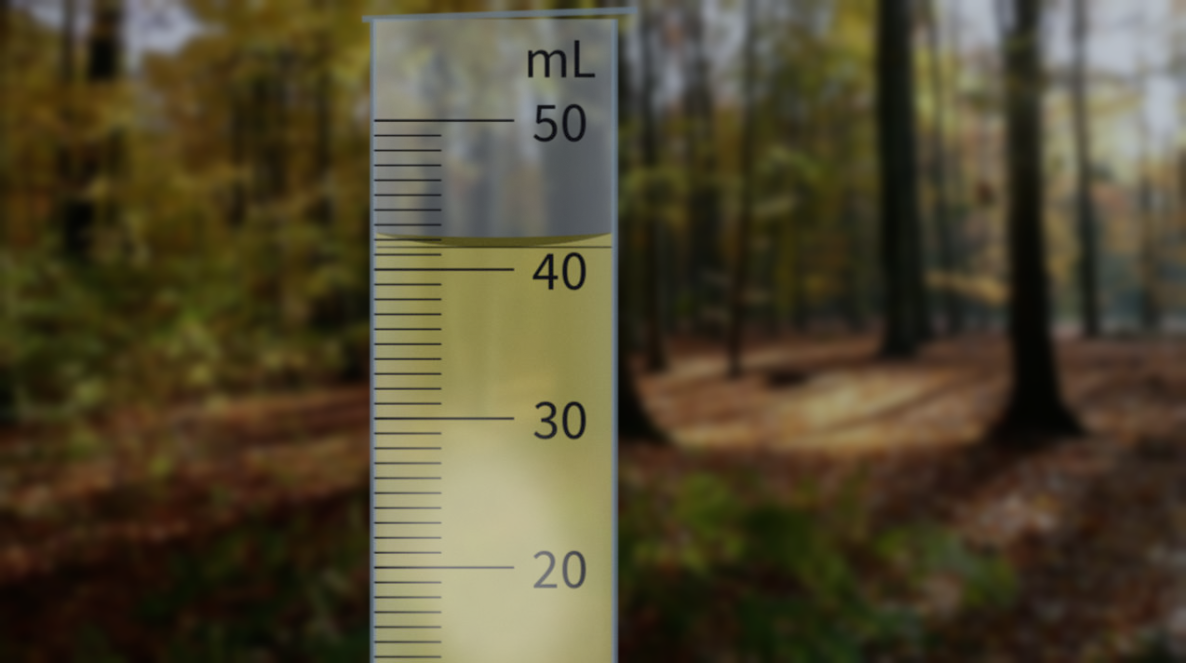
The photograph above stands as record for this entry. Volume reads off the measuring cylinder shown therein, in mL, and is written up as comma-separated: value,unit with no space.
41.5,mL
